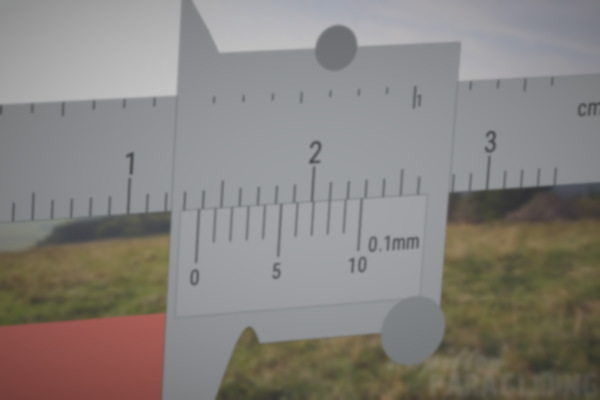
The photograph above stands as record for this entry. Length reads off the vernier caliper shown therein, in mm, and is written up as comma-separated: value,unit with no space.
13.8,mm
